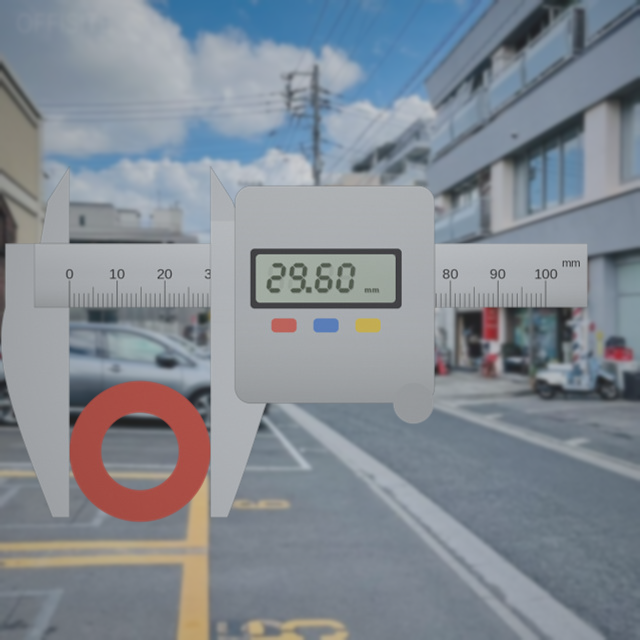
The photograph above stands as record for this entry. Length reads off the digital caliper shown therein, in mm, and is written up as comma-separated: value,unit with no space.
29.60,mm
